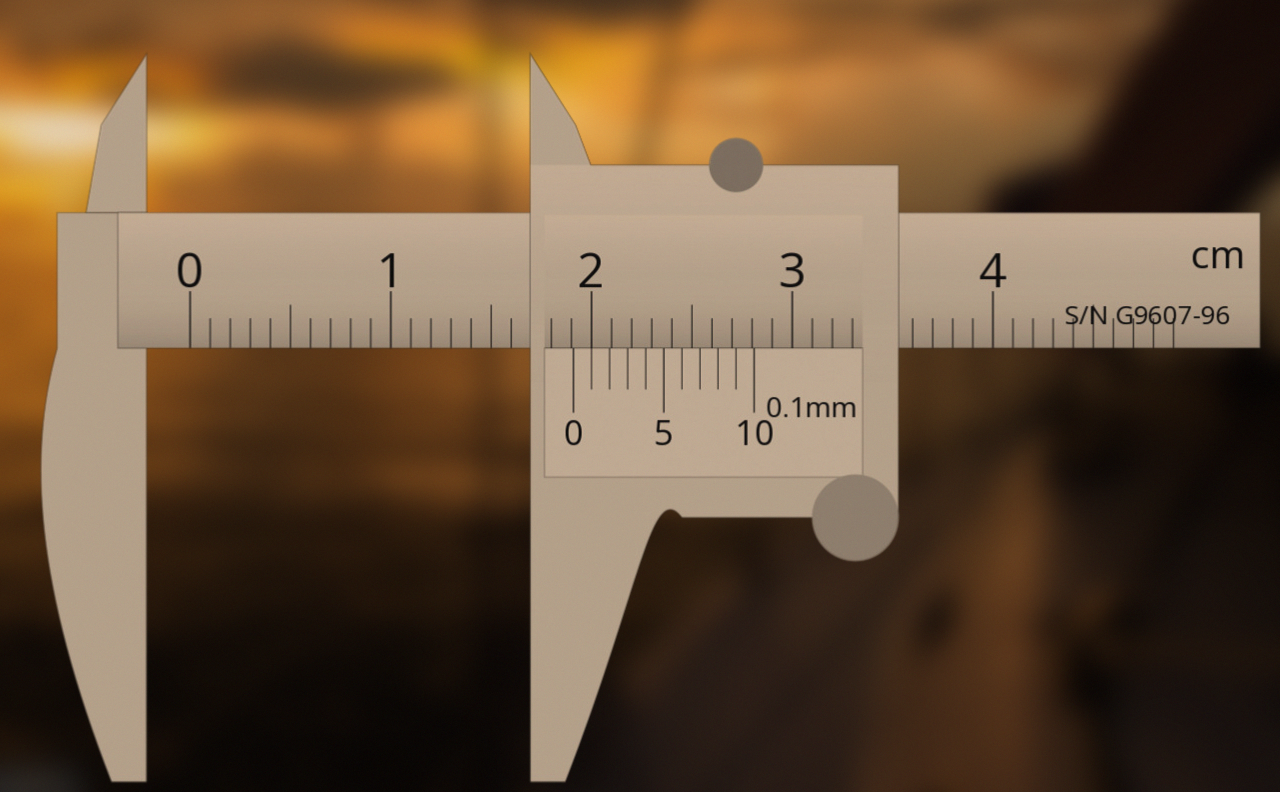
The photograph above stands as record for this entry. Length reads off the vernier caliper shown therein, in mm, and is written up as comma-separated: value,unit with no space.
19.1,mm
